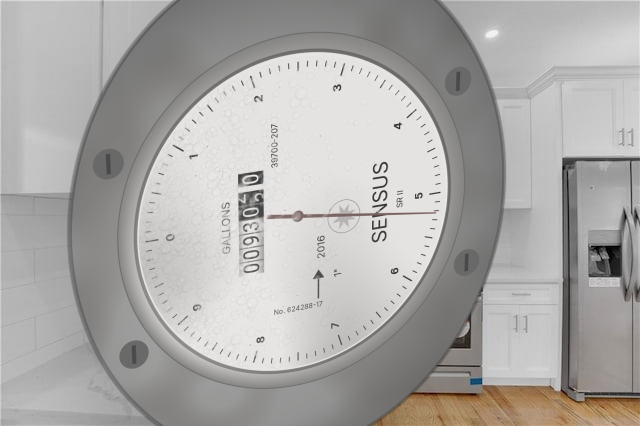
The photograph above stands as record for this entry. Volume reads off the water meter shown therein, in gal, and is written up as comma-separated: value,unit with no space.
93025.2,gal
